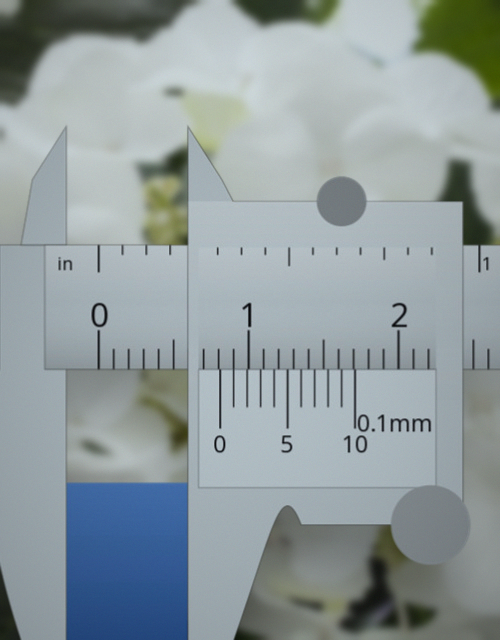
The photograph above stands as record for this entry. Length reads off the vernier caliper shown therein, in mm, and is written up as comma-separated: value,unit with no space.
8.1,mm
